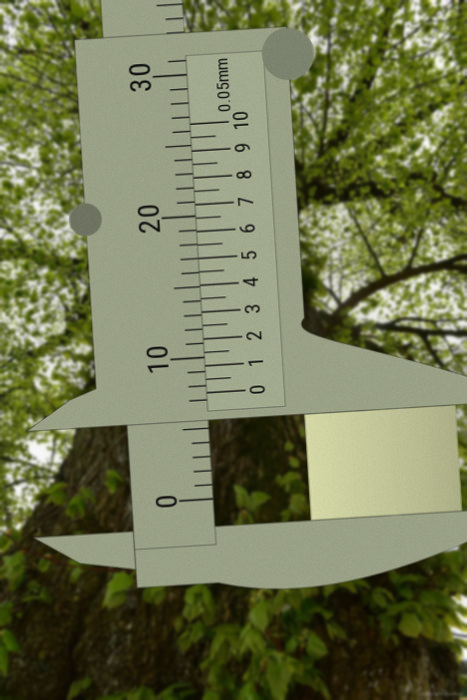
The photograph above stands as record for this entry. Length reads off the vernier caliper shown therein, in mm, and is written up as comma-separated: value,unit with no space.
7.5,mm
